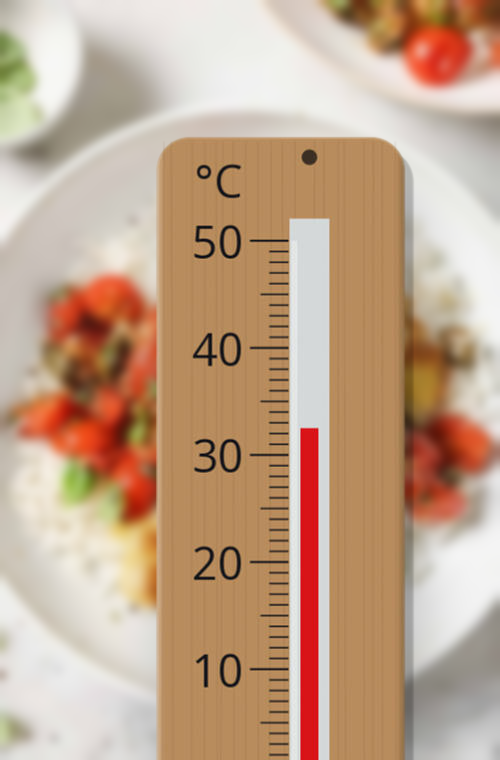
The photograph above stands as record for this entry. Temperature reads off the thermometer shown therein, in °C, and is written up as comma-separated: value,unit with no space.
32.5,°C
